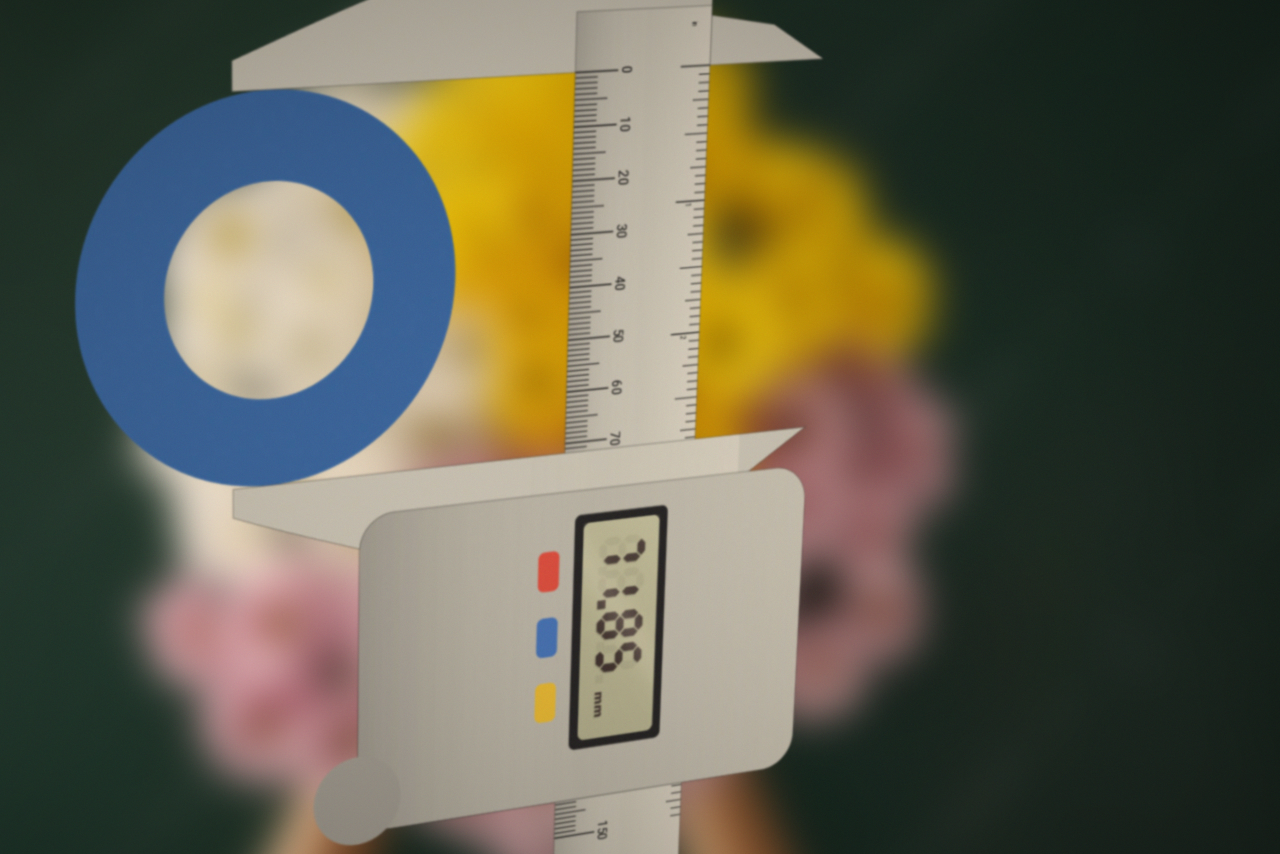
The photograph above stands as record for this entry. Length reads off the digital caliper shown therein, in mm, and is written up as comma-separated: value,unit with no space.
71.85,mm
